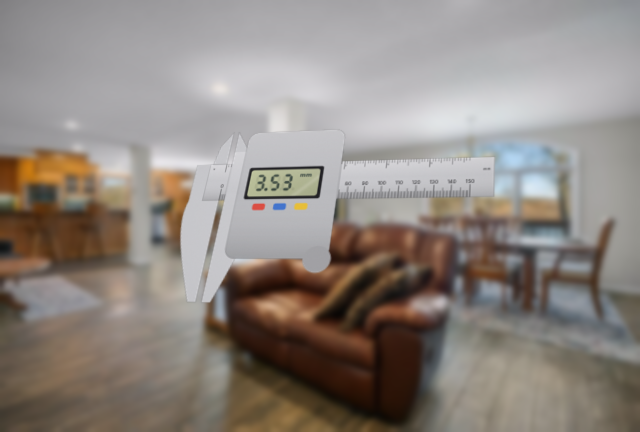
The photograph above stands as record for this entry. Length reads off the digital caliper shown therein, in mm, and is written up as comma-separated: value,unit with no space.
3.53,mm
